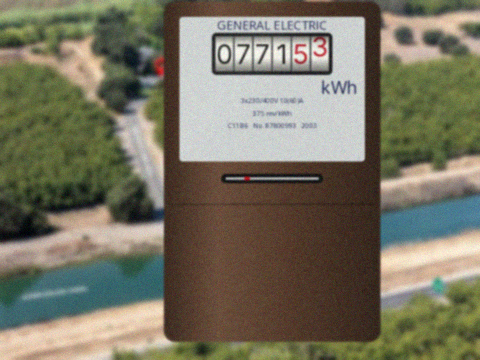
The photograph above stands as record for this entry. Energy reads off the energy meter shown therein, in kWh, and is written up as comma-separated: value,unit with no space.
771.53,kWh
